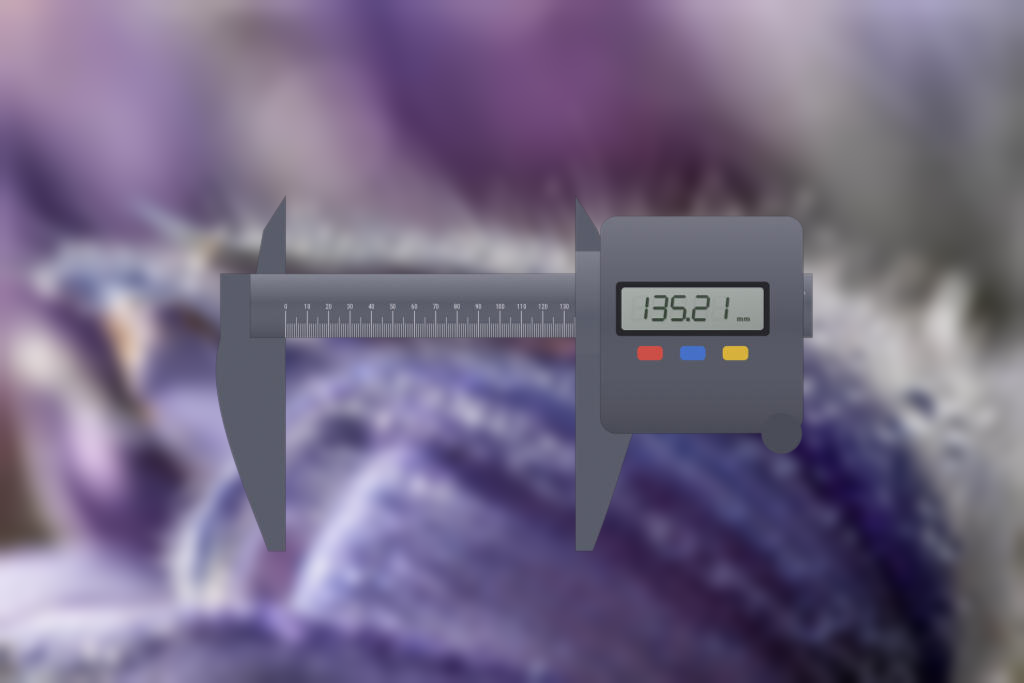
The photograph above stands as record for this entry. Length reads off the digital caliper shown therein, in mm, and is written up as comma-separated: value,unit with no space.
135.21,mm
